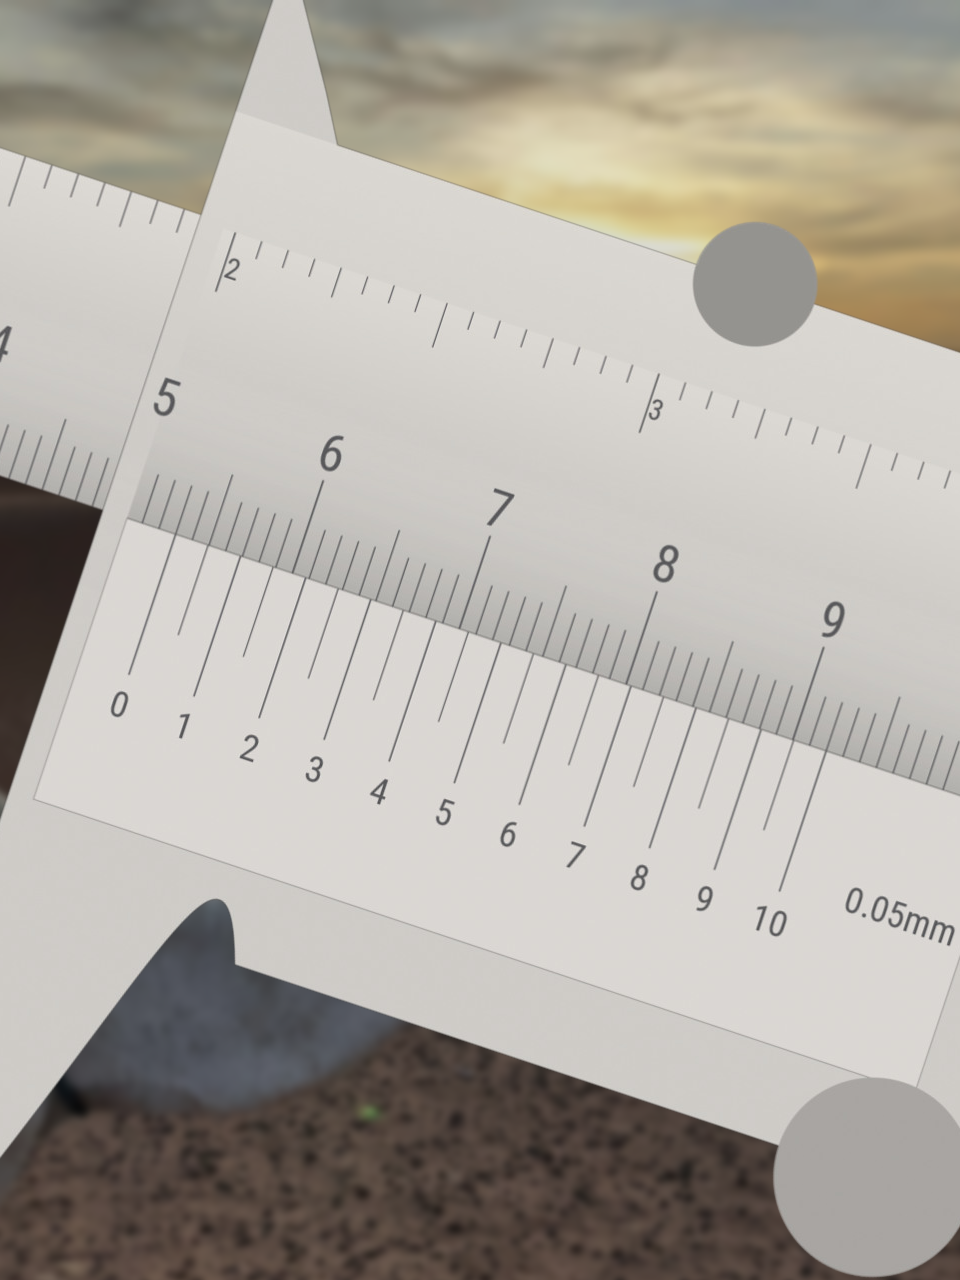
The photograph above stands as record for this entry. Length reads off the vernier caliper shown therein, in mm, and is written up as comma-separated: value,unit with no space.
53.0,mm
